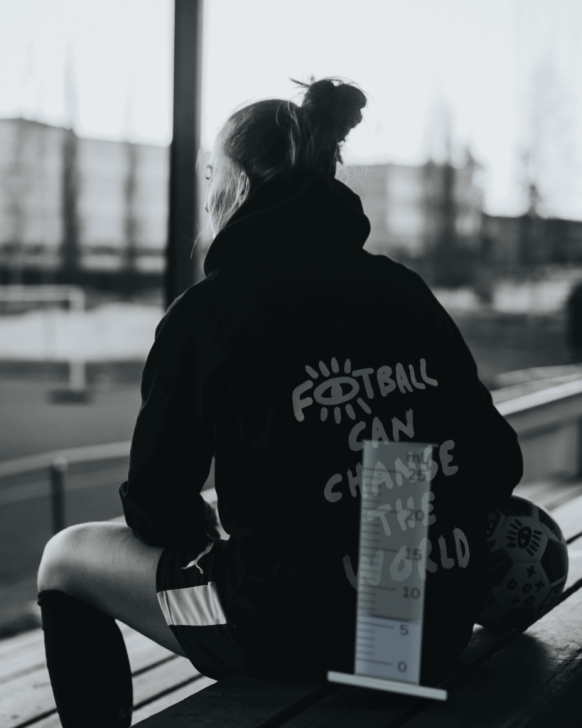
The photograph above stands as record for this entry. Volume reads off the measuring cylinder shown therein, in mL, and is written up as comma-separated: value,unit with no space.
6,mL
